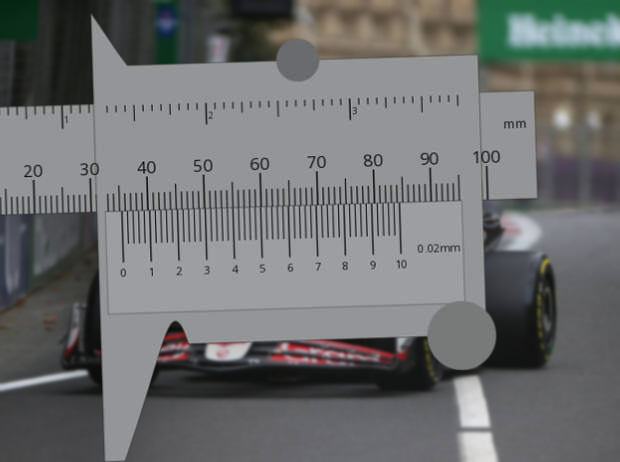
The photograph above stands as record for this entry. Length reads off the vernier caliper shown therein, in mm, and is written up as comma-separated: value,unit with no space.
35.4,mm
